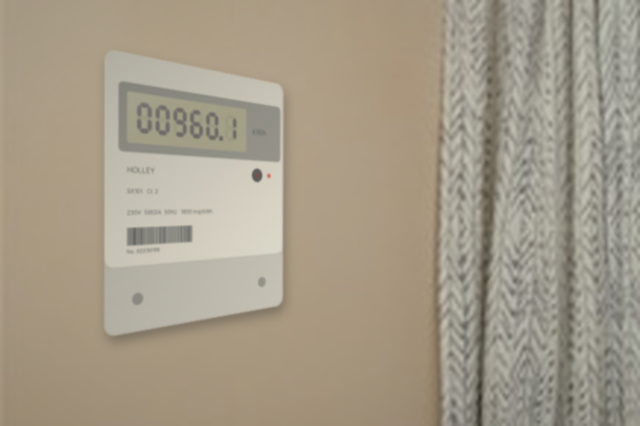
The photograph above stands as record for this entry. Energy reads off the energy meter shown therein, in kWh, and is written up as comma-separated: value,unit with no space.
960.1,kWh
